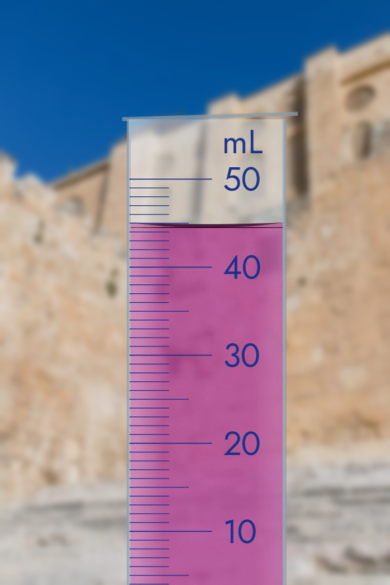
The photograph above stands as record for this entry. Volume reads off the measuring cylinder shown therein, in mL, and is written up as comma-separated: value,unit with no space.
44.5,mL
